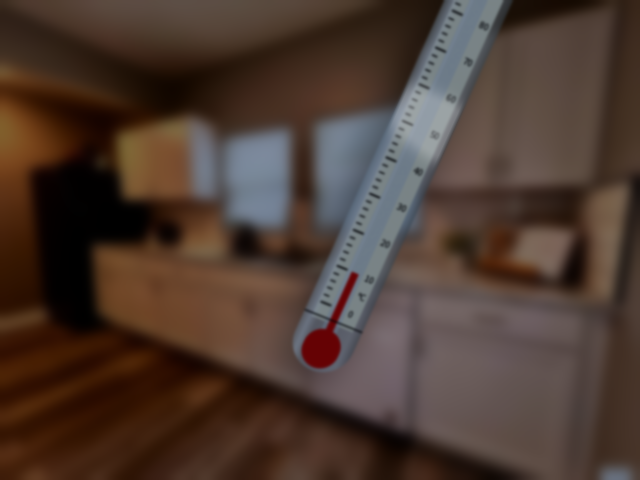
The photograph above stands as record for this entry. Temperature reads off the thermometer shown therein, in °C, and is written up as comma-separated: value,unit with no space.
10,°C
